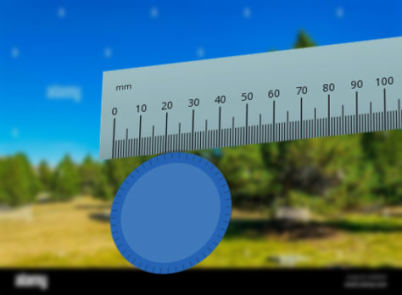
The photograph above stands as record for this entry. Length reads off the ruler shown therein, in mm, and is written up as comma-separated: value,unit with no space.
45,mm
